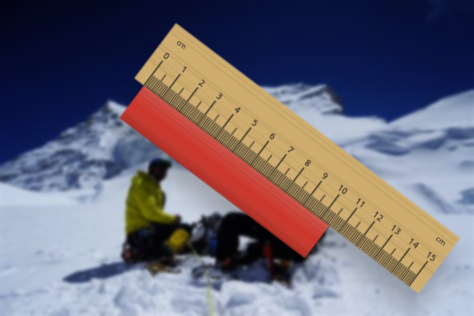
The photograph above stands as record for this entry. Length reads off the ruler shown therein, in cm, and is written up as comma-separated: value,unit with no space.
10.5,cm
